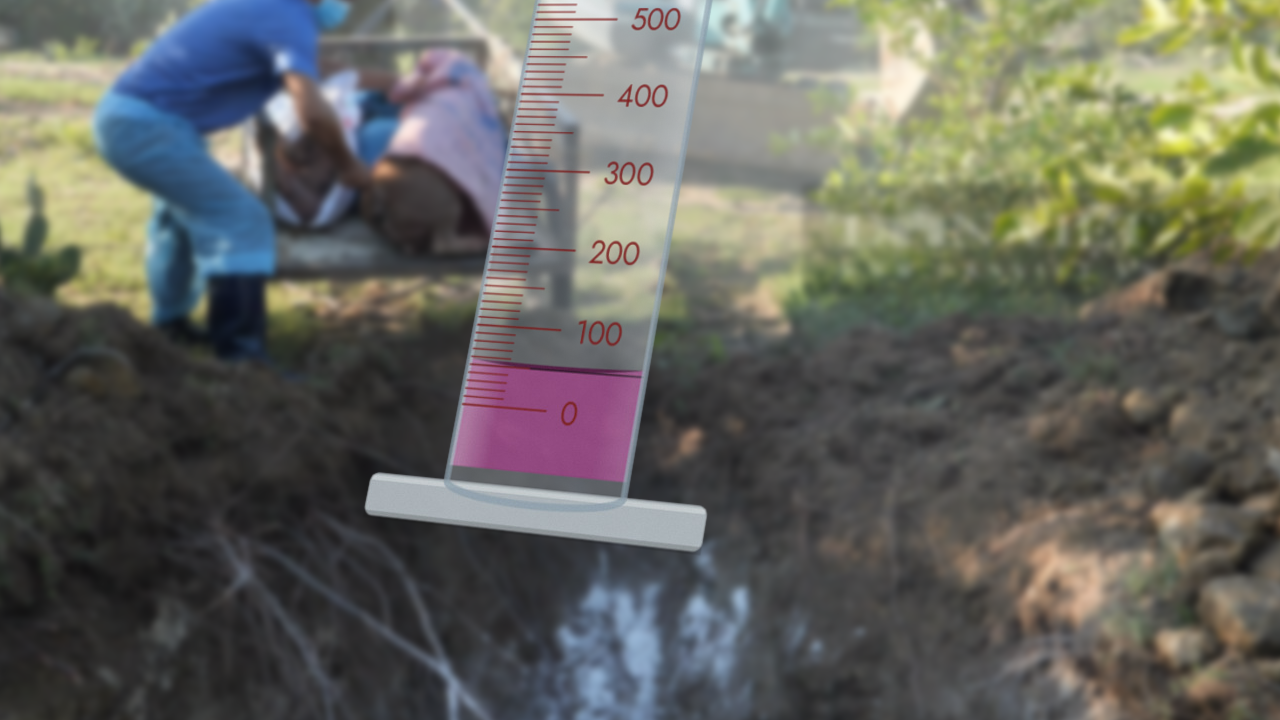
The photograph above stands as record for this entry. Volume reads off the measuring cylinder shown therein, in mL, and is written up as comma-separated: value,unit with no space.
50,mL
